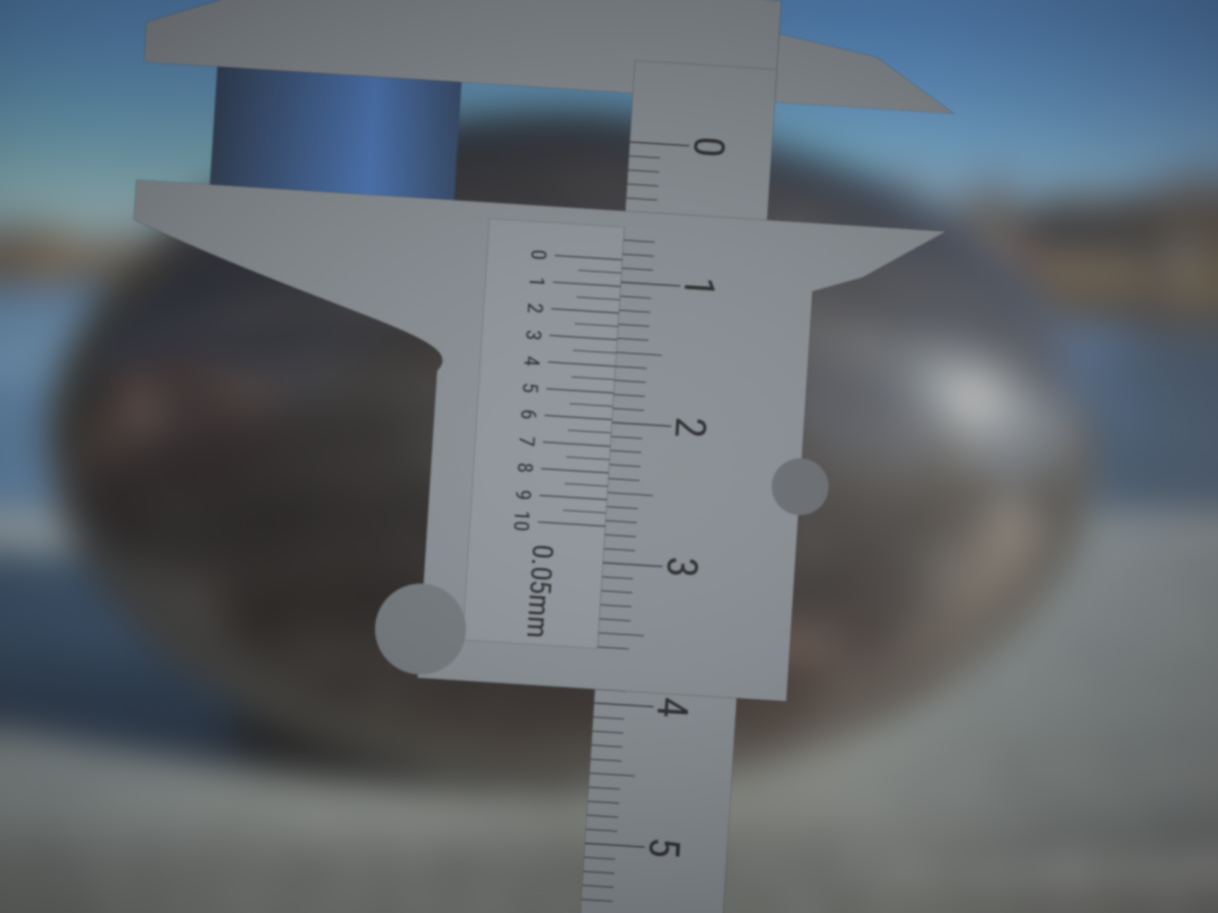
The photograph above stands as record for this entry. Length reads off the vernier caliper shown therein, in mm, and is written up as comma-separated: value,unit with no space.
8.4,mm
